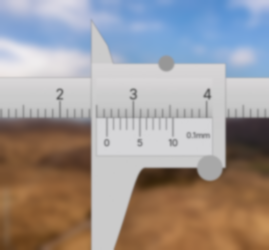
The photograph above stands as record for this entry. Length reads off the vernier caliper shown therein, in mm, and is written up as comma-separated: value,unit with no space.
26.4,mm
